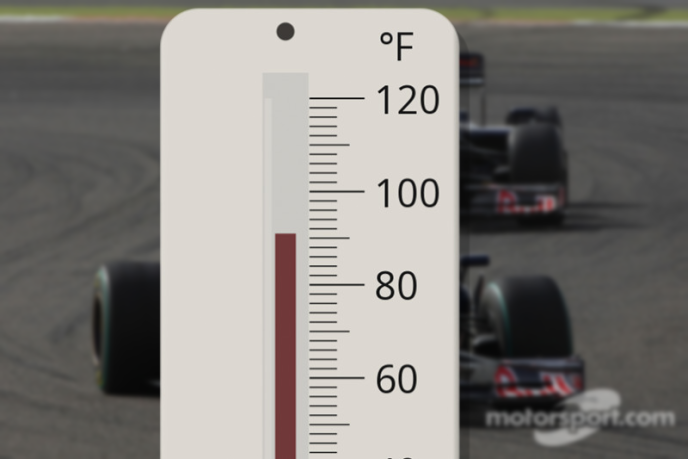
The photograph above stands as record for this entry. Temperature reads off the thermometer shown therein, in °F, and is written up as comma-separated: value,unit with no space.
91,°F
